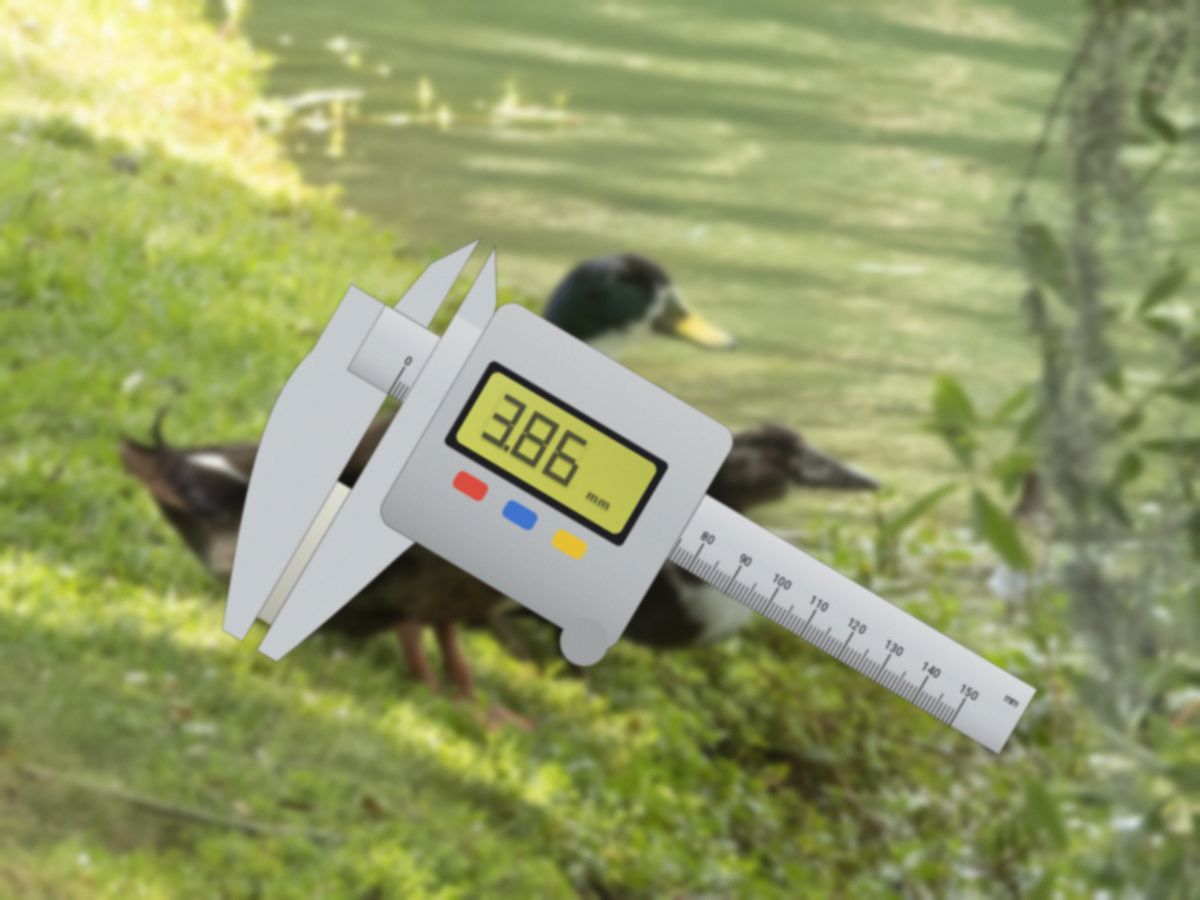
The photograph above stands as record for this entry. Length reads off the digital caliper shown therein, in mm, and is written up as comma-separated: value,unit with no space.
3.86,mm
